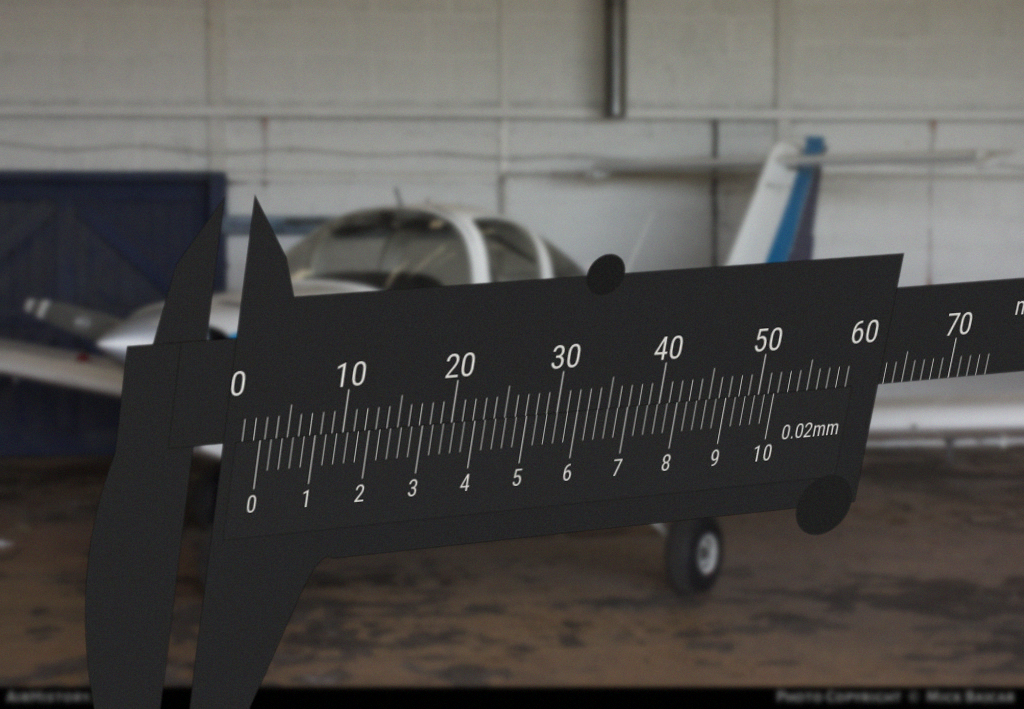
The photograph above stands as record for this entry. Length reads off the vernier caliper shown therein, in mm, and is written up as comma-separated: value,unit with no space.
2.6,mm
